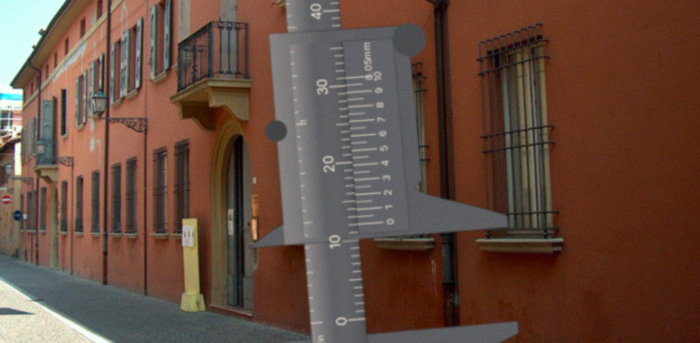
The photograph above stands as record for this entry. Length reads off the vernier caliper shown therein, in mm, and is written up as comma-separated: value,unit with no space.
12.0,mm
